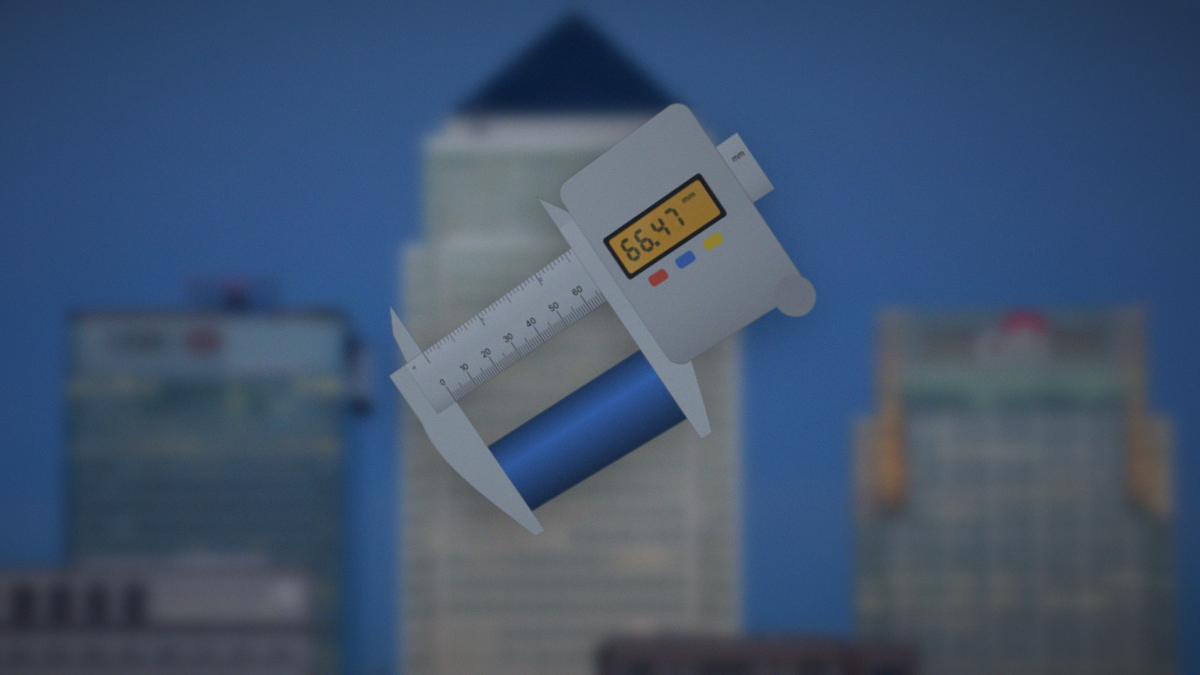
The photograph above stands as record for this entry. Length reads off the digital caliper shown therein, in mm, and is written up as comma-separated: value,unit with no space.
66.47,mm
